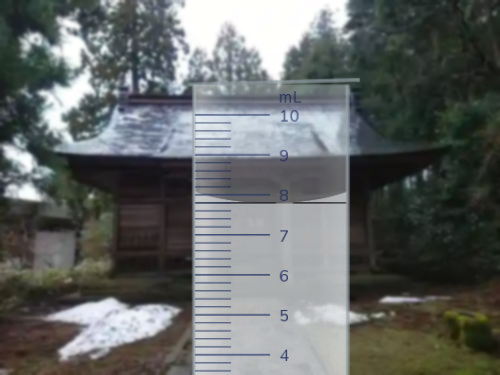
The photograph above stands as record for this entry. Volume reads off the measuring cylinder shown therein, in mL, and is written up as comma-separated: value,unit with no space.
7.8,mL
